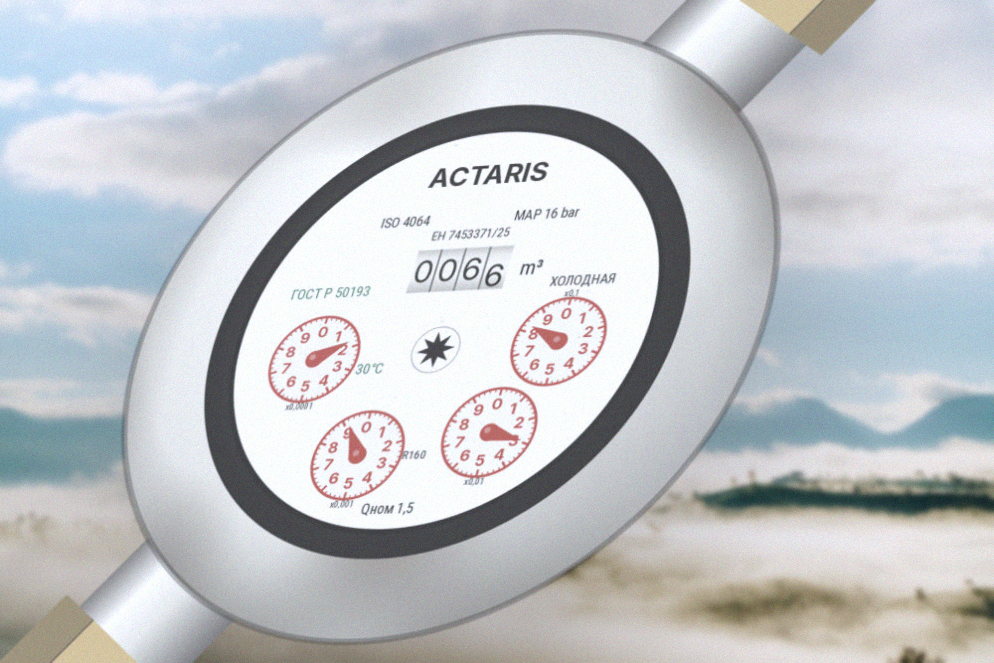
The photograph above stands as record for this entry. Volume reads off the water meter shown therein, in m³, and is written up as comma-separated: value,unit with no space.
65.8291,m³
